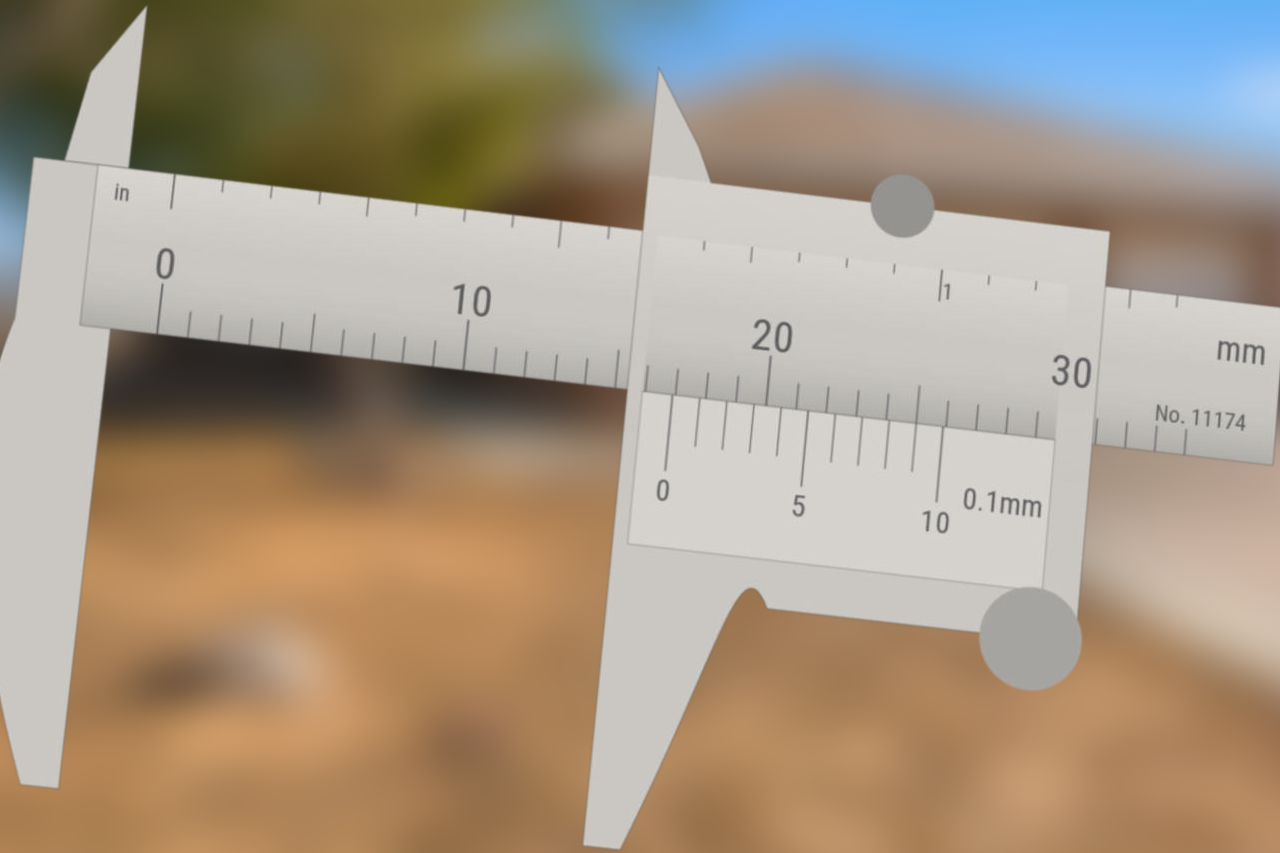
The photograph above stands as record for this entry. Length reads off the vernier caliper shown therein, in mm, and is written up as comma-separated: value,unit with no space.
16.9,mm
